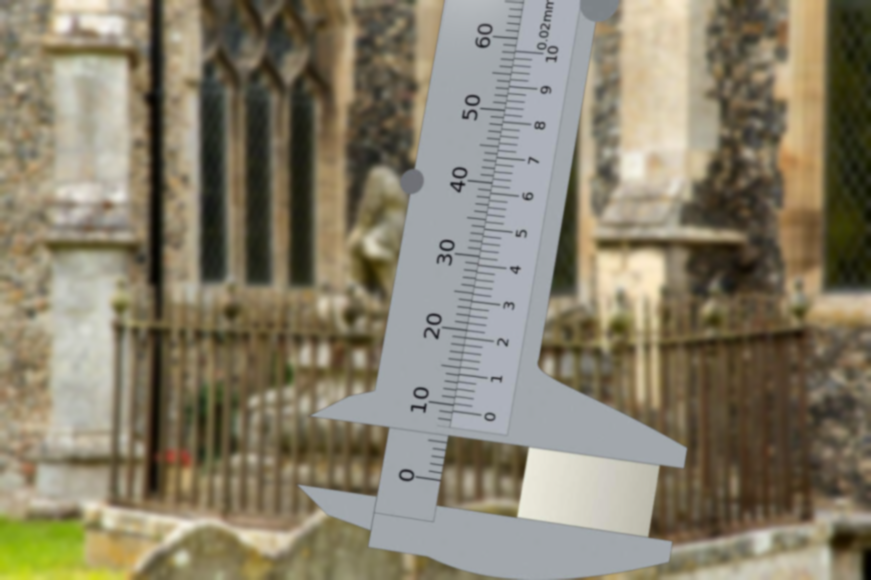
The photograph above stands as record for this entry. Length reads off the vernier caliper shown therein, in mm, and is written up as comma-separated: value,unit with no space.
9.2,mm
